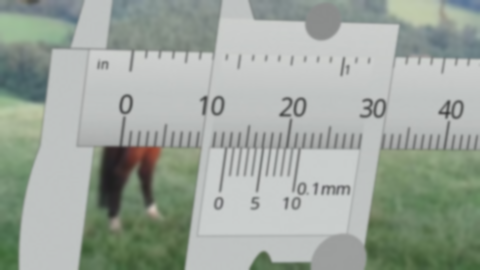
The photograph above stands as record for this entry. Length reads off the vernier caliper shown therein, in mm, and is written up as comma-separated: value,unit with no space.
12.6,mm
